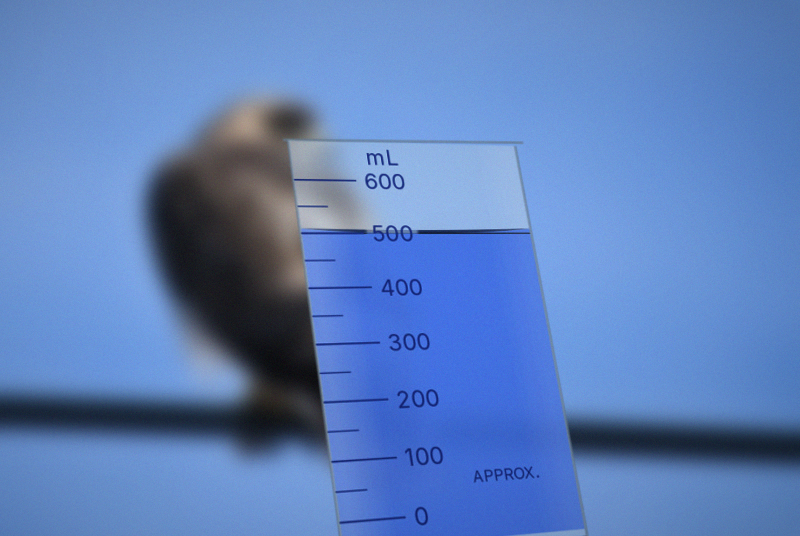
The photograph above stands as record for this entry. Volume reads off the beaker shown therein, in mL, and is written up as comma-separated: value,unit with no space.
500,mL
